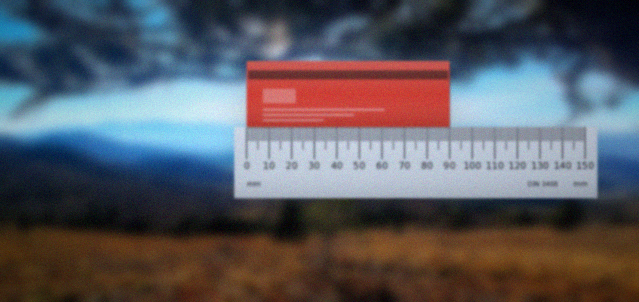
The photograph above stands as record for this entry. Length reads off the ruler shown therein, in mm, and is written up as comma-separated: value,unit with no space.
90,mm
